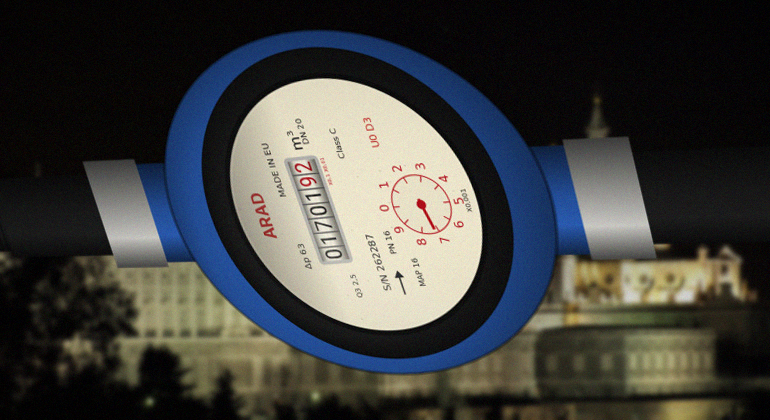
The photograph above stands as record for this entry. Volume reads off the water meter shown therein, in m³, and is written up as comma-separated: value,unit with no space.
1701.927,m³
